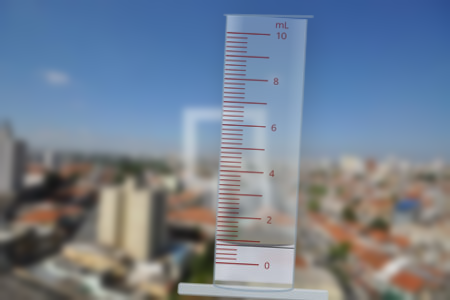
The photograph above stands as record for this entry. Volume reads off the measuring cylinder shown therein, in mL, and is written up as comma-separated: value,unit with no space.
0.8,mL
